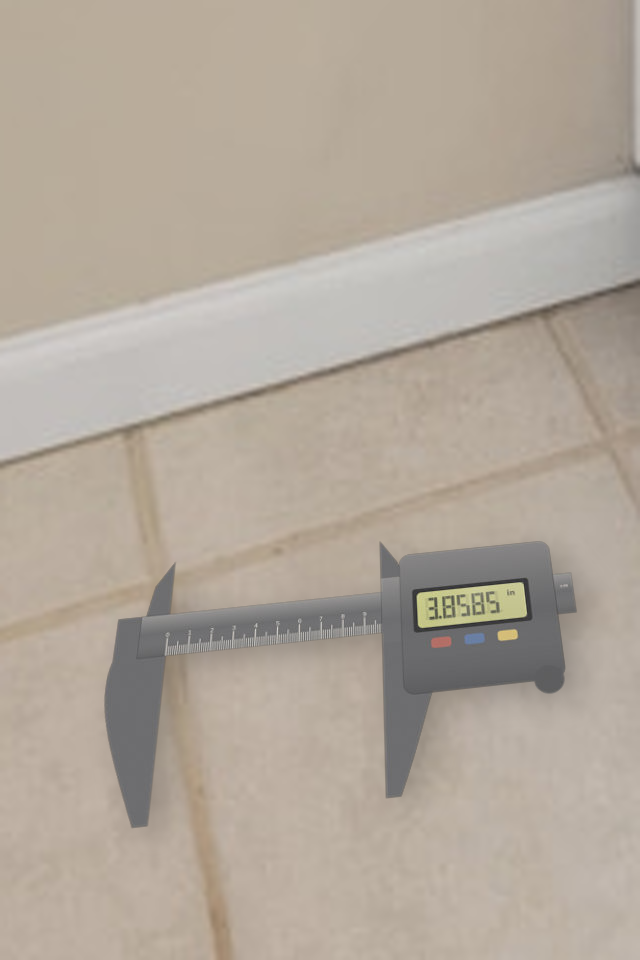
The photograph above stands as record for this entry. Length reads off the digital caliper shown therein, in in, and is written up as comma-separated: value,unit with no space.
3.8585,in
